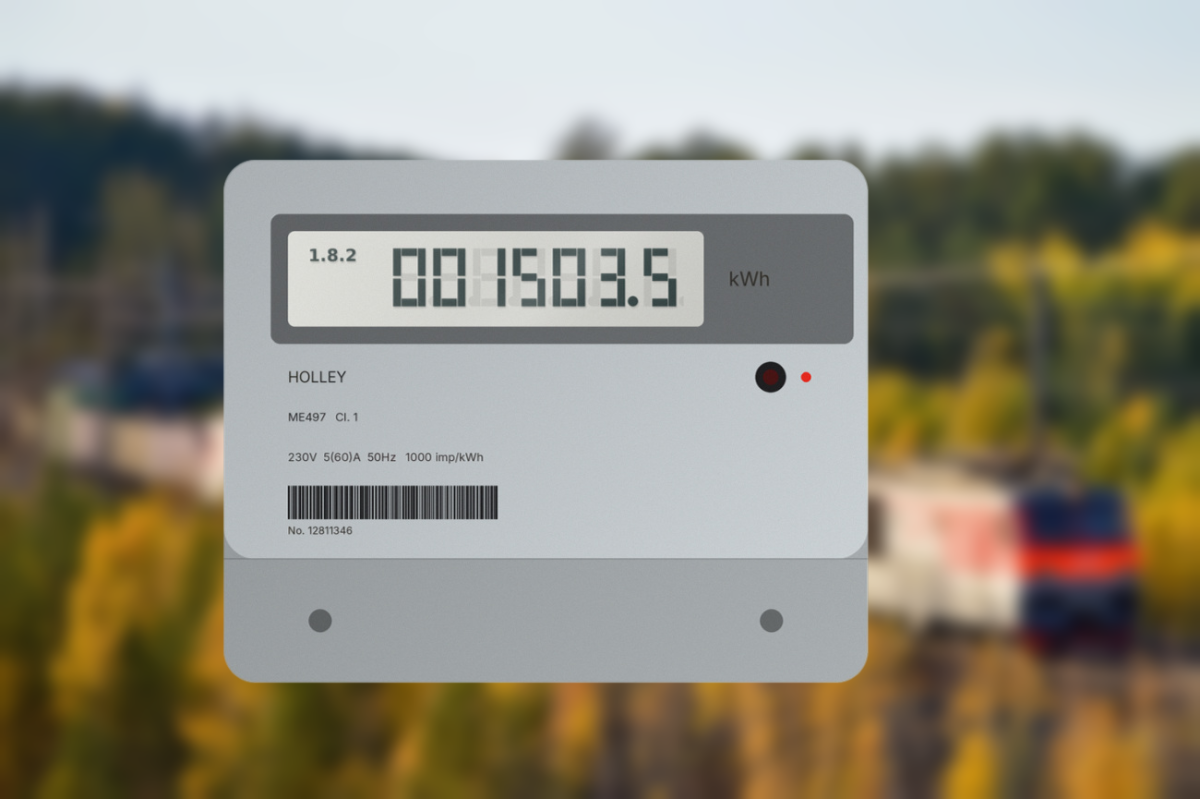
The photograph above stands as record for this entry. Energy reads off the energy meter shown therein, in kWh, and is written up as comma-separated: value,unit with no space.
1503.5,kWh
